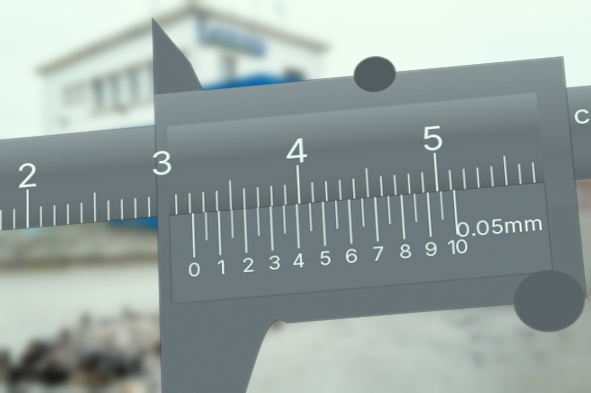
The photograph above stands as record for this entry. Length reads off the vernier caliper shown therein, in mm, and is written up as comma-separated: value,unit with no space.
32.2,mm
